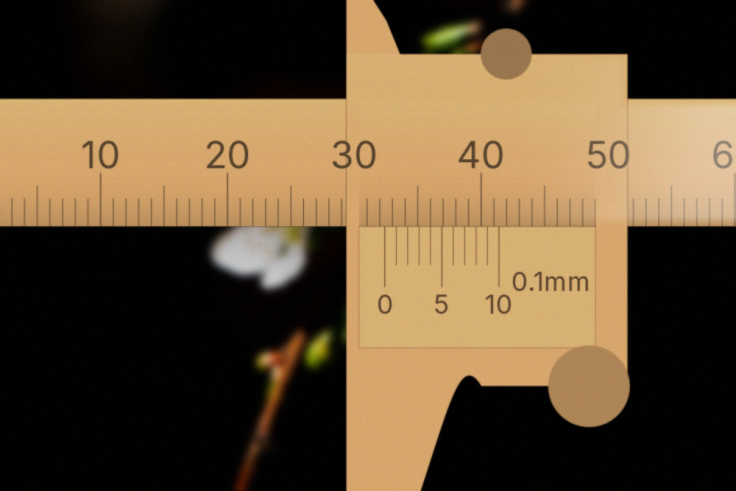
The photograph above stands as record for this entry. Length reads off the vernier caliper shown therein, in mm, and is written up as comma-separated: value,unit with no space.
32.4,mm
